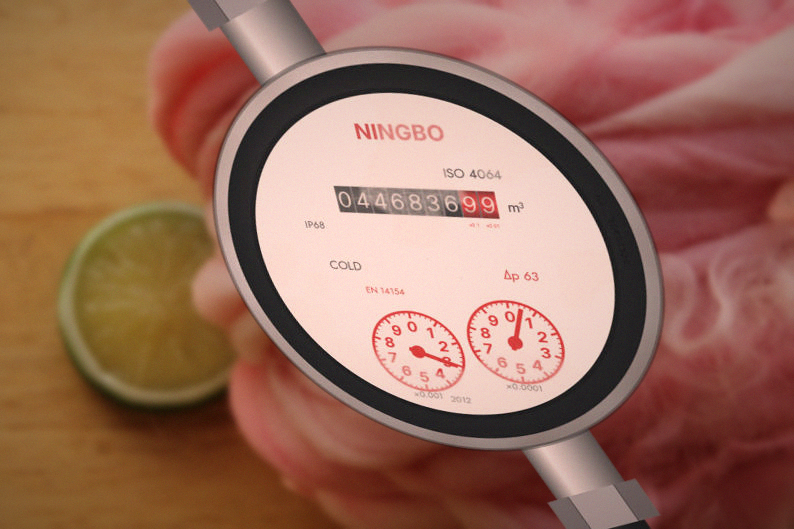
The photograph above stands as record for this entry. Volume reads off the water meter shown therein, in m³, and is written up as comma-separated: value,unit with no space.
446836.9930,m³
